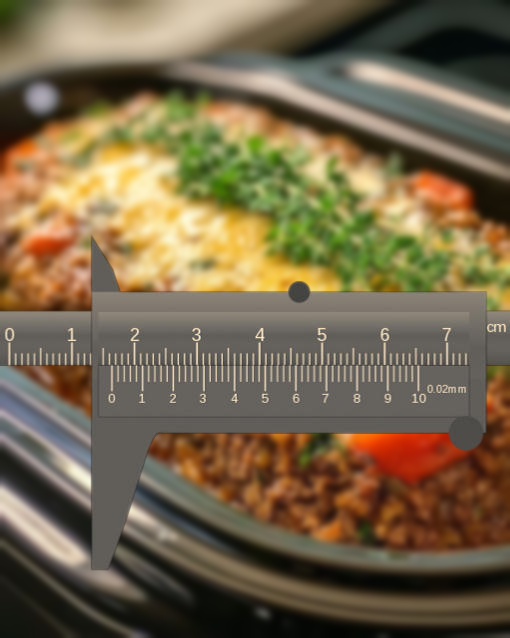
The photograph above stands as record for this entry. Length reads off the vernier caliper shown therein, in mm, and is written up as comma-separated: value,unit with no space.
16.4,mm
